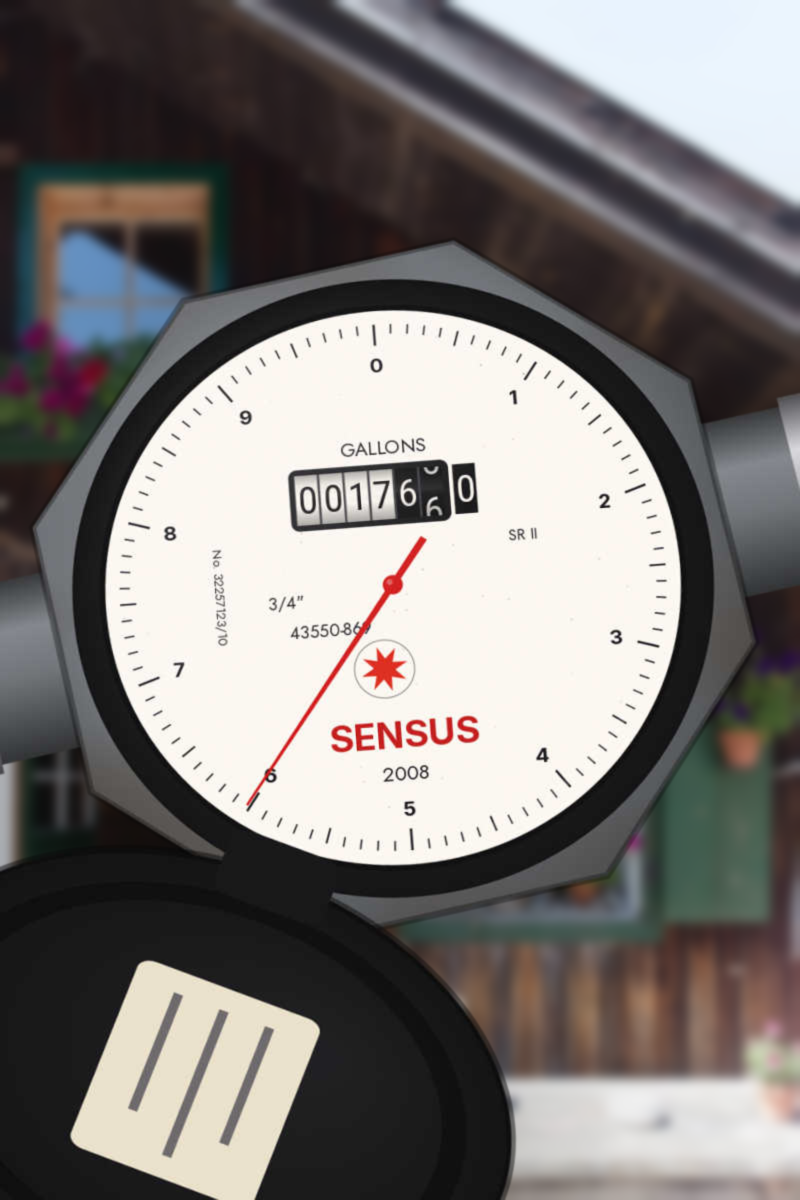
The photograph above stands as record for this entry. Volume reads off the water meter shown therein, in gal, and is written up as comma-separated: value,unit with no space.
17656.0,gal
